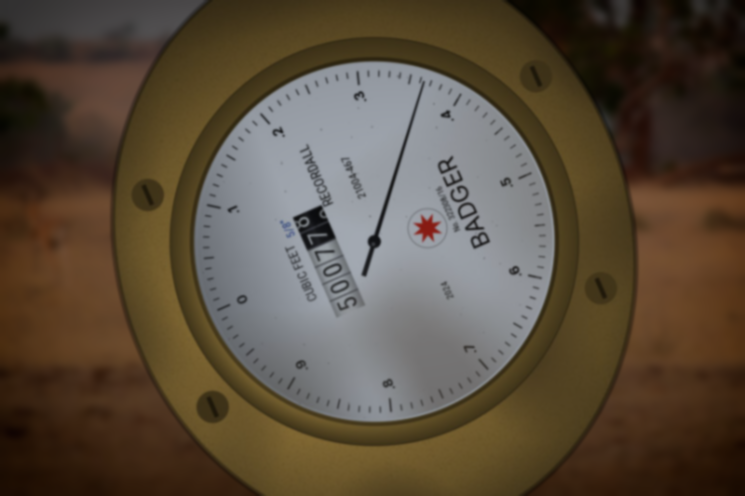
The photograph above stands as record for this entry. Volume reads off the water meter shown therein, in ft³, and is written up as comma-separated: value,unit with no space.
500778.36,ft³
